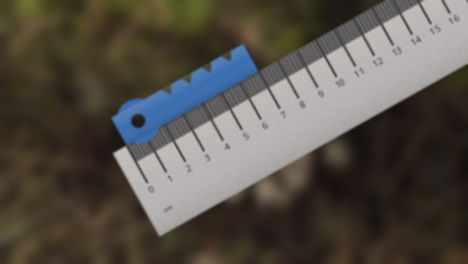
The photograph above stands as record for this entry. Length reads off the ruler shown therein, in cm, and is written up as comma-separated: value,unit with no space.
7,cm
